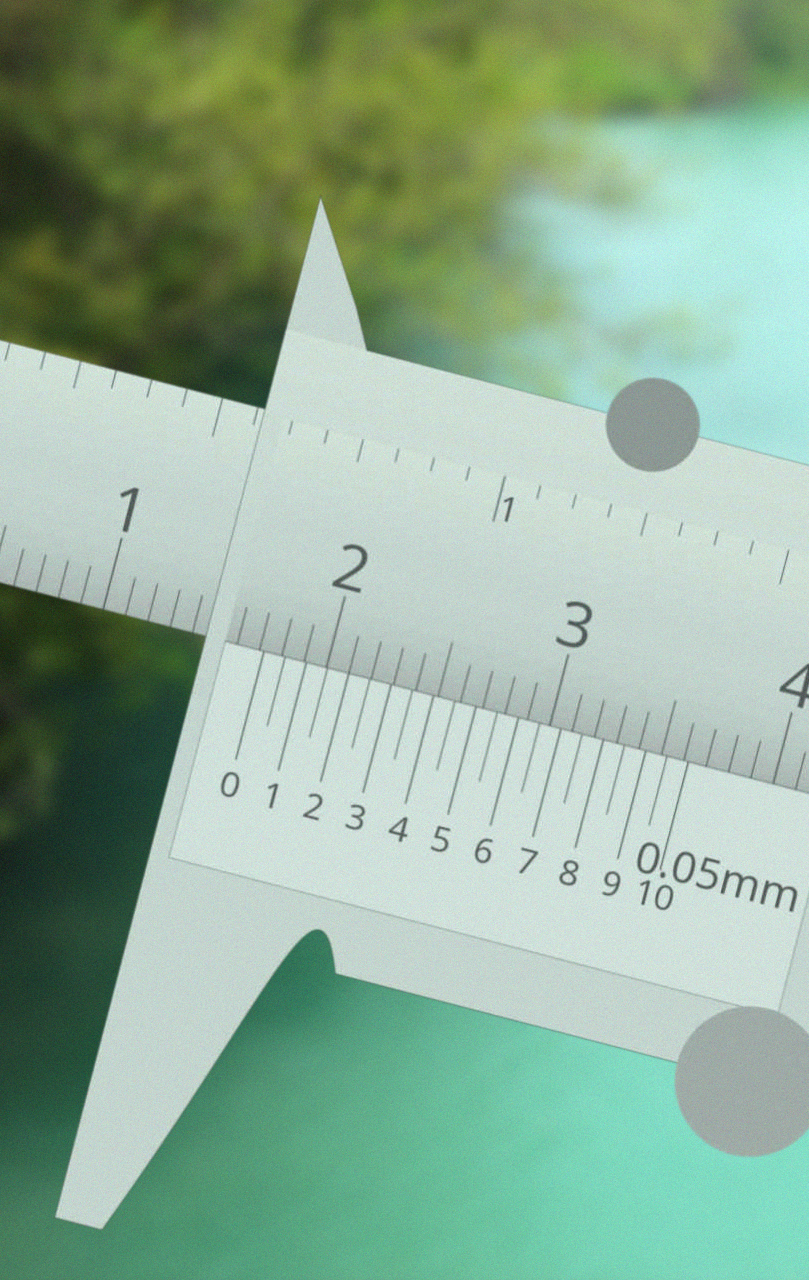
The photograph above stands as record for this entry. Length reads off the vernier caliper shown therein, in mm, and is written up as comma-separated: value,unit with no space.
17.2,mm
